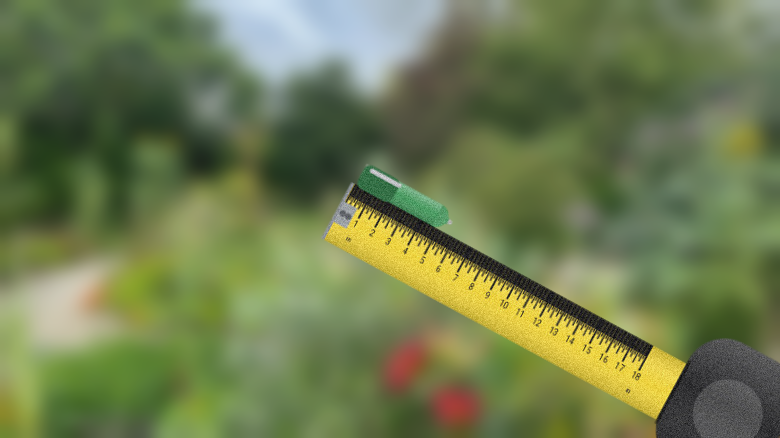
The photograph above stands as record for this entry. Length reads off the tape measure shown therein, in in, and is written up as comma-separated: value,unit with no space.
5.5,in
